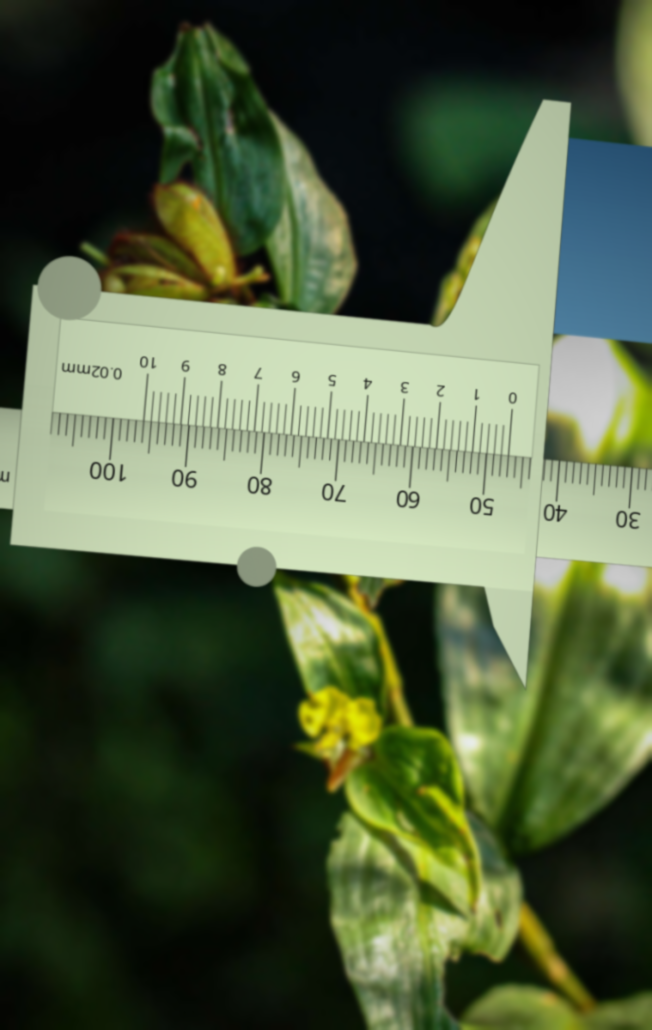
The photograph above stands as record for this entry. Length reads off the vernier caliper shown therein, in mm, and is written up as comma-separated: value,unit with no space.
47.0,mm
